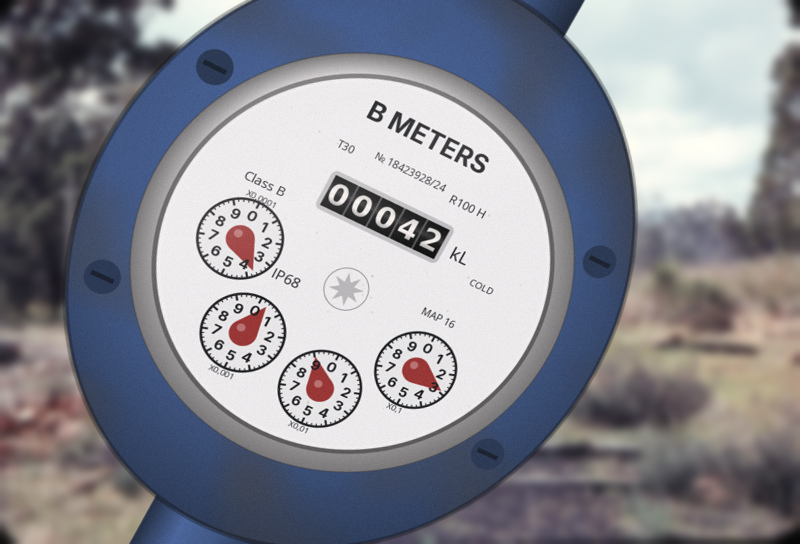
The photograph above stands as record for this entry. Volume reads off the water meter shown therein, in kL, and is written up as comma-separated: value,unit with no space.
42.2903,kL
